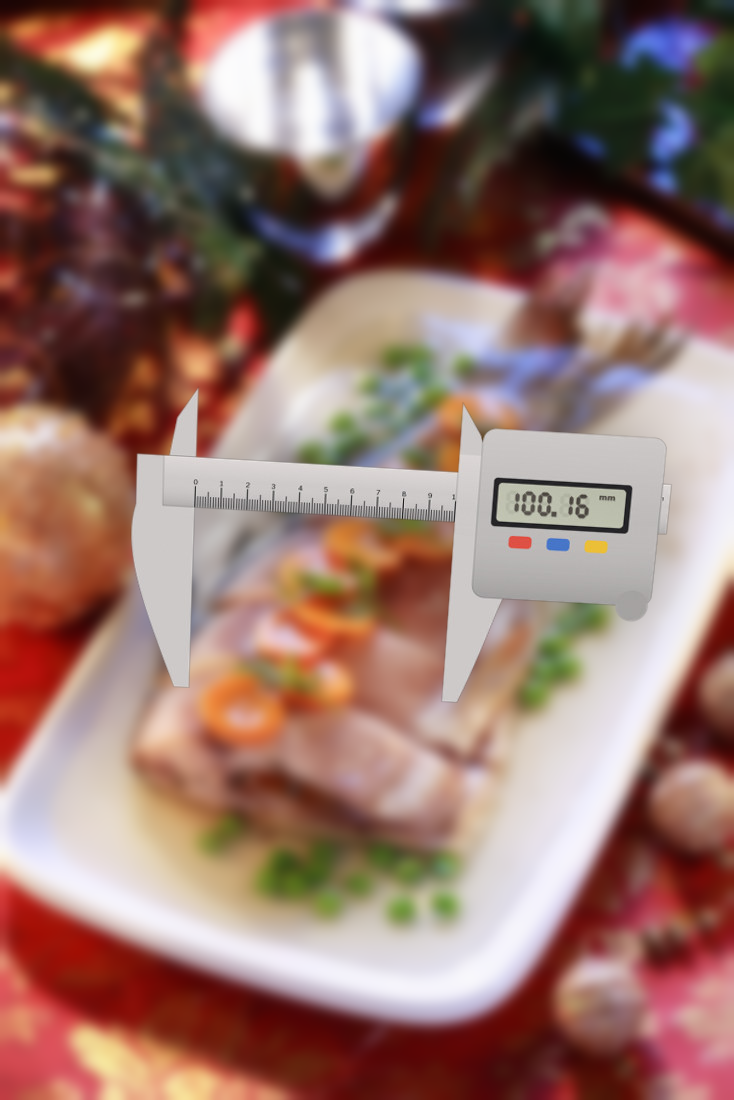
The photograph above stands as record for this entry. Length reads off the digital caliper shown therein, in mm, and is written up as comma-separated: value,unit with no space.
100.16,mm
